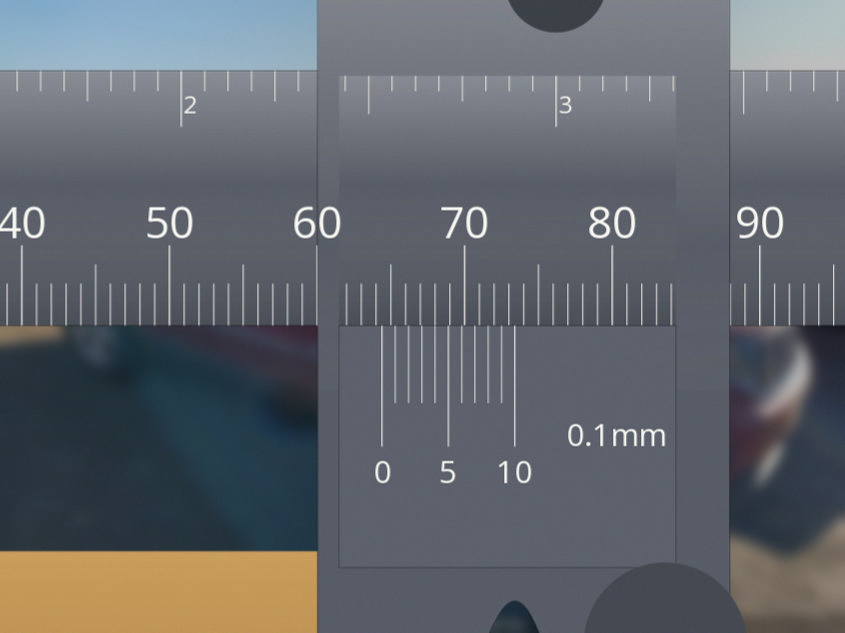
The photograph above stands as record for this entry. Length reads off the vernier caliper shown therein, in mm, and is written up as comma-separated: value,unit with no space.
64.4,mm
